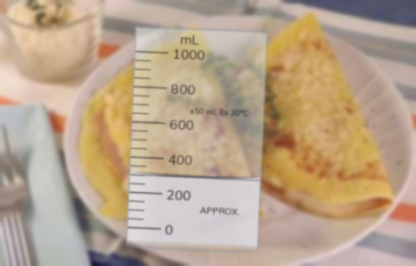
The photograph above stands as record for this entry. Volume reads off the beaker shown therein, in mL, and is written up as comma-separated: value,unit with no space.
300,mL
